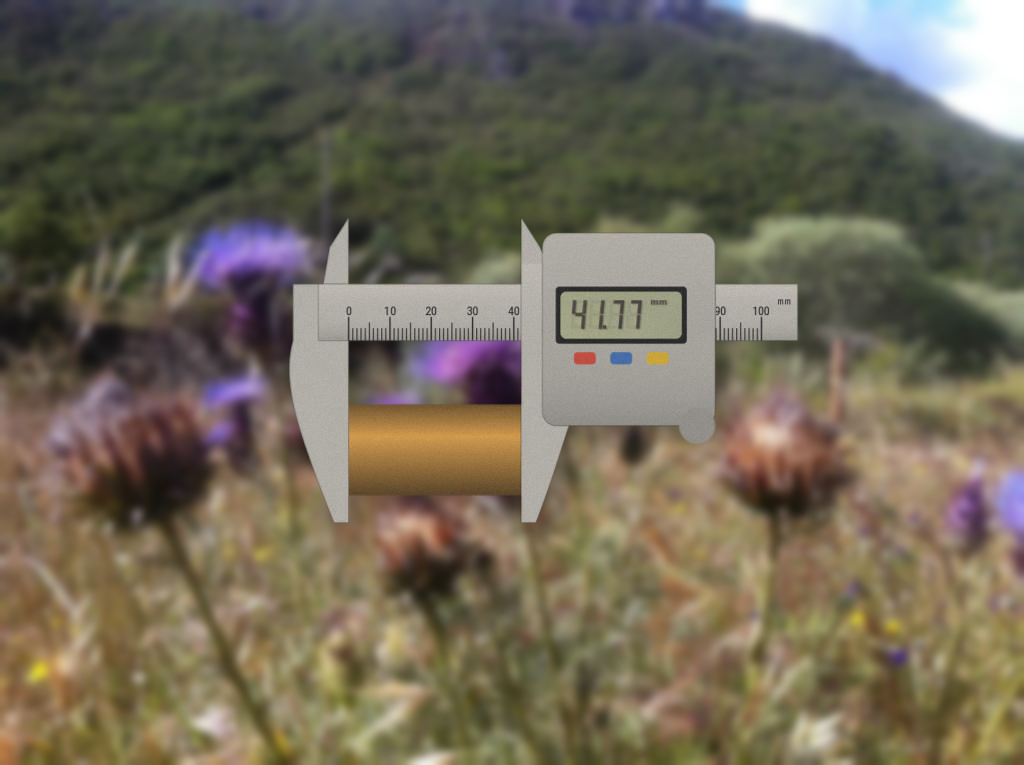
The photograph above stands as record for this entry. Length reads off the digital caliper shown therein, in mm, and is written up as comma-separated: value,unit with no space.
41.77,mm
